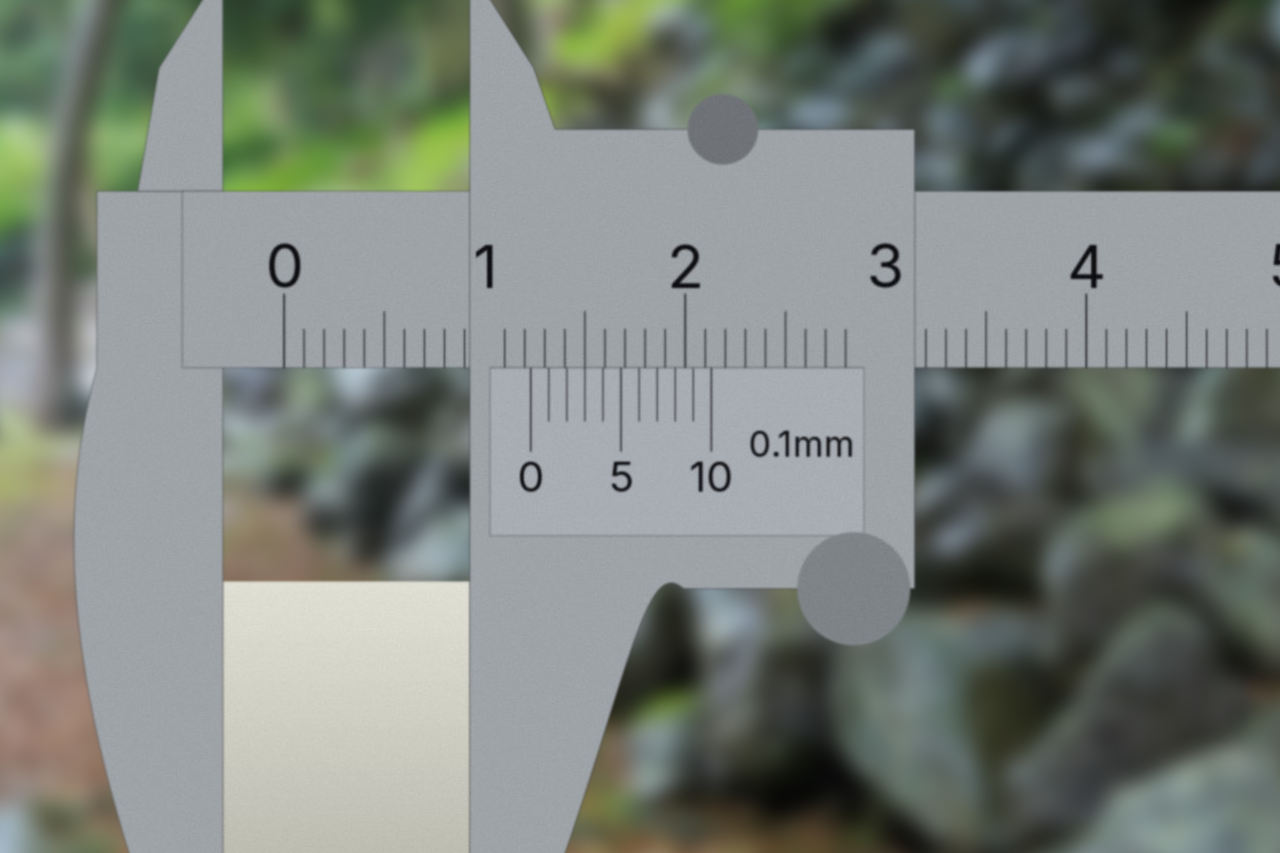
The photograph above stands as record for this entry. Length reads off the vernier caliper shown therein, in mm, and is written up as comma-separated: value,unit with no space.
12.3,mm
